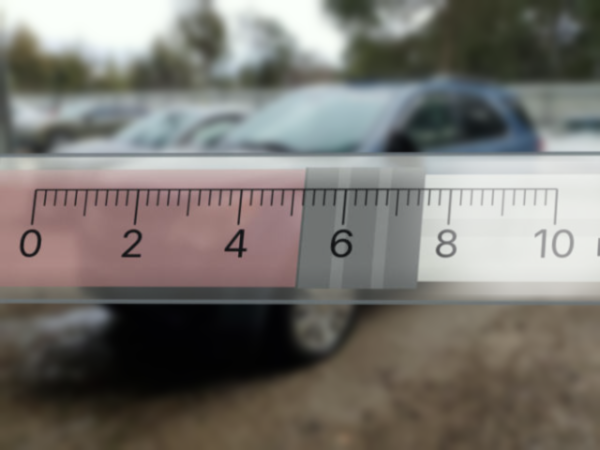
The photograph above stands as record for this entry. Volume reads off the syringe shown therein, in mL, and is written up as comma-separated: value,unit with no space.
5.2,mL
